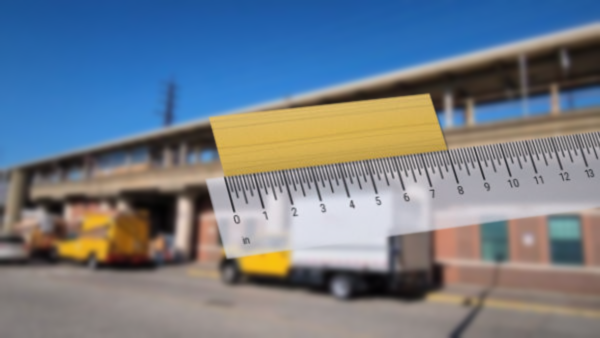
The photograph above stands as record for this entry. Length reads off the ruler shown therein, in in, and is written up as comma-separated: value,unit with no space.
8,in
